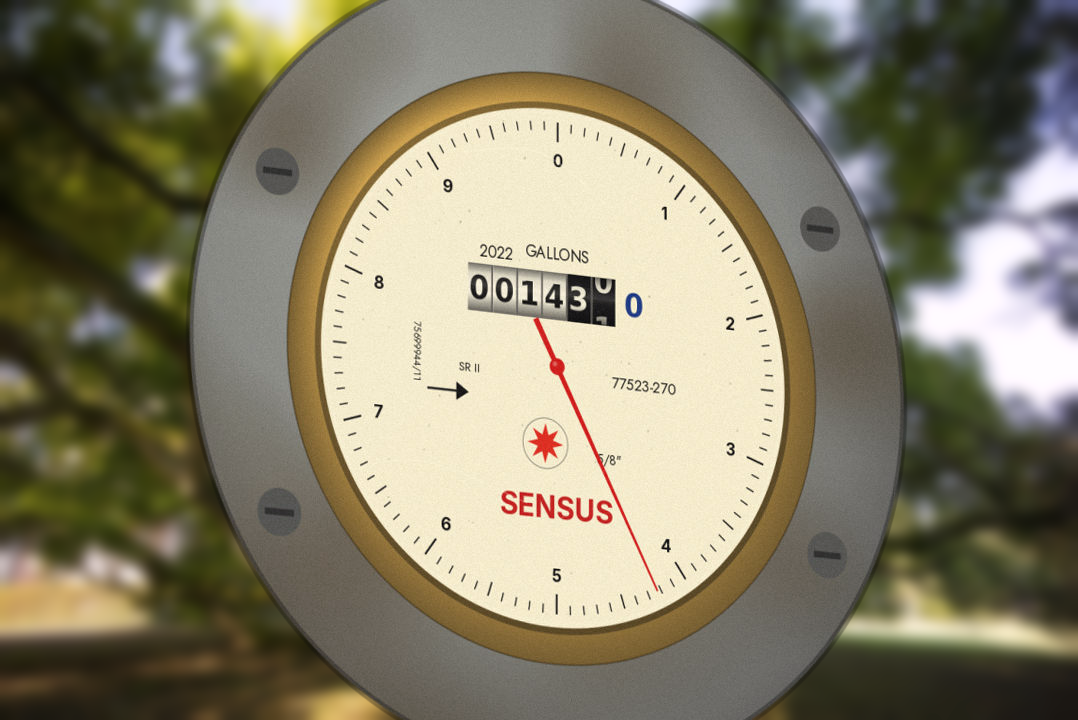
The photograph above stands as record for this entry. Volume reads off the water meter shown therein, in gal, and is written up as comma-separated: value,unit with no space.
14304.2,gal
